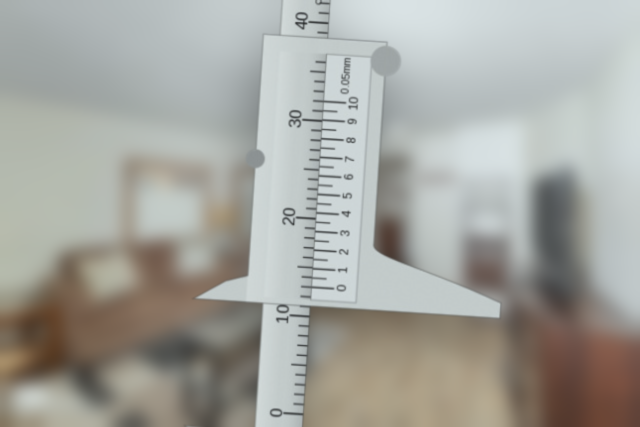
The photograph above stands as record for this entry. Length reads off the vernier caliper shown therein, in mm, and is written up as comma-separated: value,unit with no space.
13.0,mm
